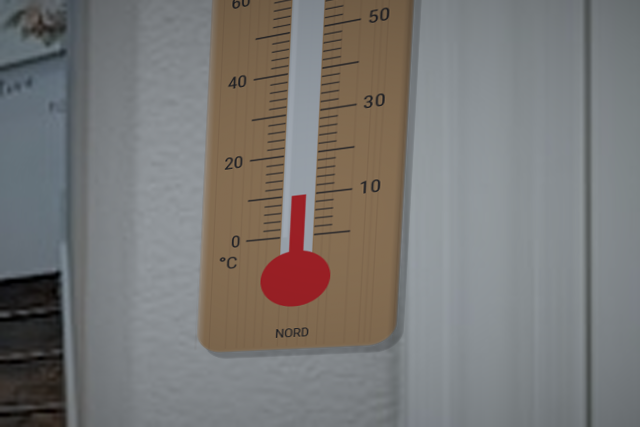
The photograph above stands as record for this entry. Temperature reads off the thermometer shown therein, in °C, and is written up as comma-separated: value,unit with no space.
10,°C
